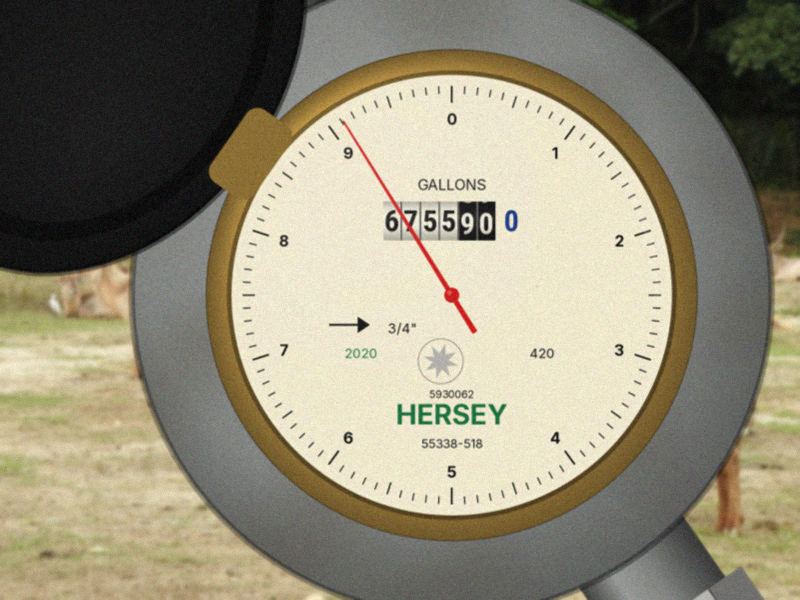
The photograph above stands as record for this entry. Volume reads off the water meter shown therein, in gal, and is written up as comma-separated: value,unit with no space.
6755899.1,gal
